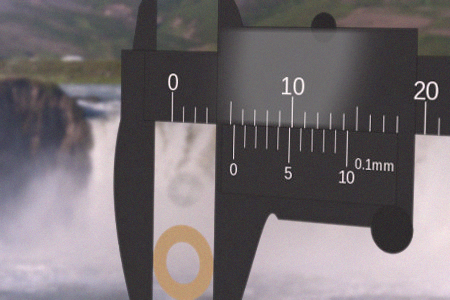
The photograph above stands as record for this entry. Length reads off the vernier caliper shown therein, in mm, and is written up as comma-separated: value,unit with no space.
5.3,mm
